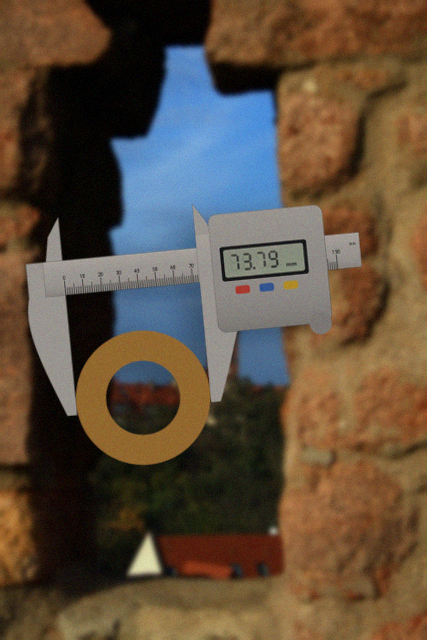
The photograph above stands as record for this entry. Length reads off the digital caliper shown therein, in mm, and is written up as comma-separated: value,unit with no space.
73.79,mm
